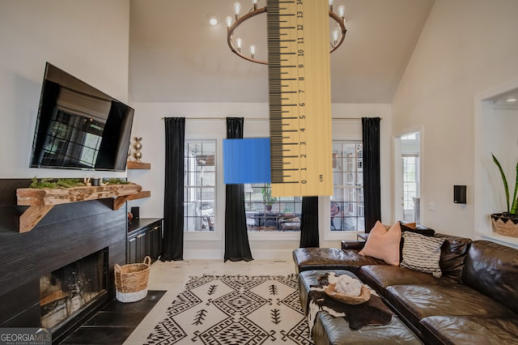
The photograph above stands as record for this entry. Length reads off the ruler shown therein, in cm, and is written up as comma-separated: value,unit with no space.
3.5,cm
